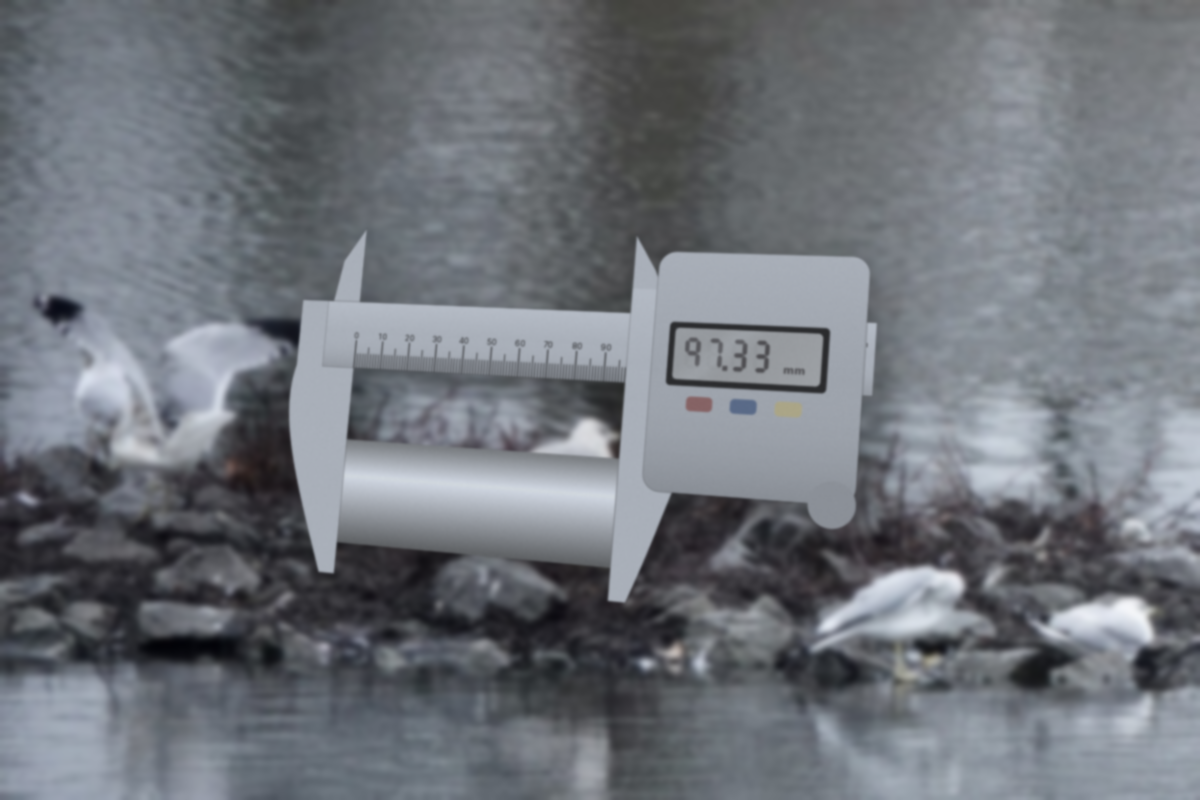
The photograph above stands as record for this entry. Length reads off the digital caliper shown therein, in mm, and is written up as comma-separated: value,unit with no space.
97.33,mm
